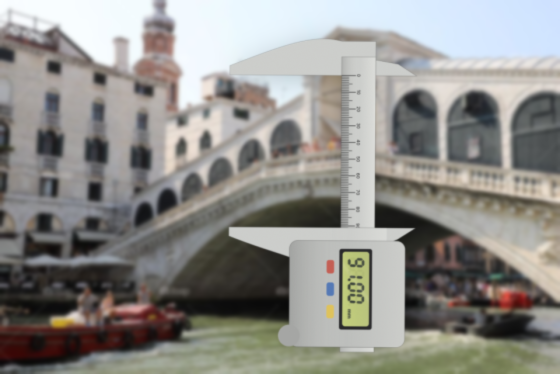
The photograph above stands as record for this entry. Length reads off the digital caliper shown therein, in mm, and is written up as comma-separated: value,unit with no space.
91.00,mm
